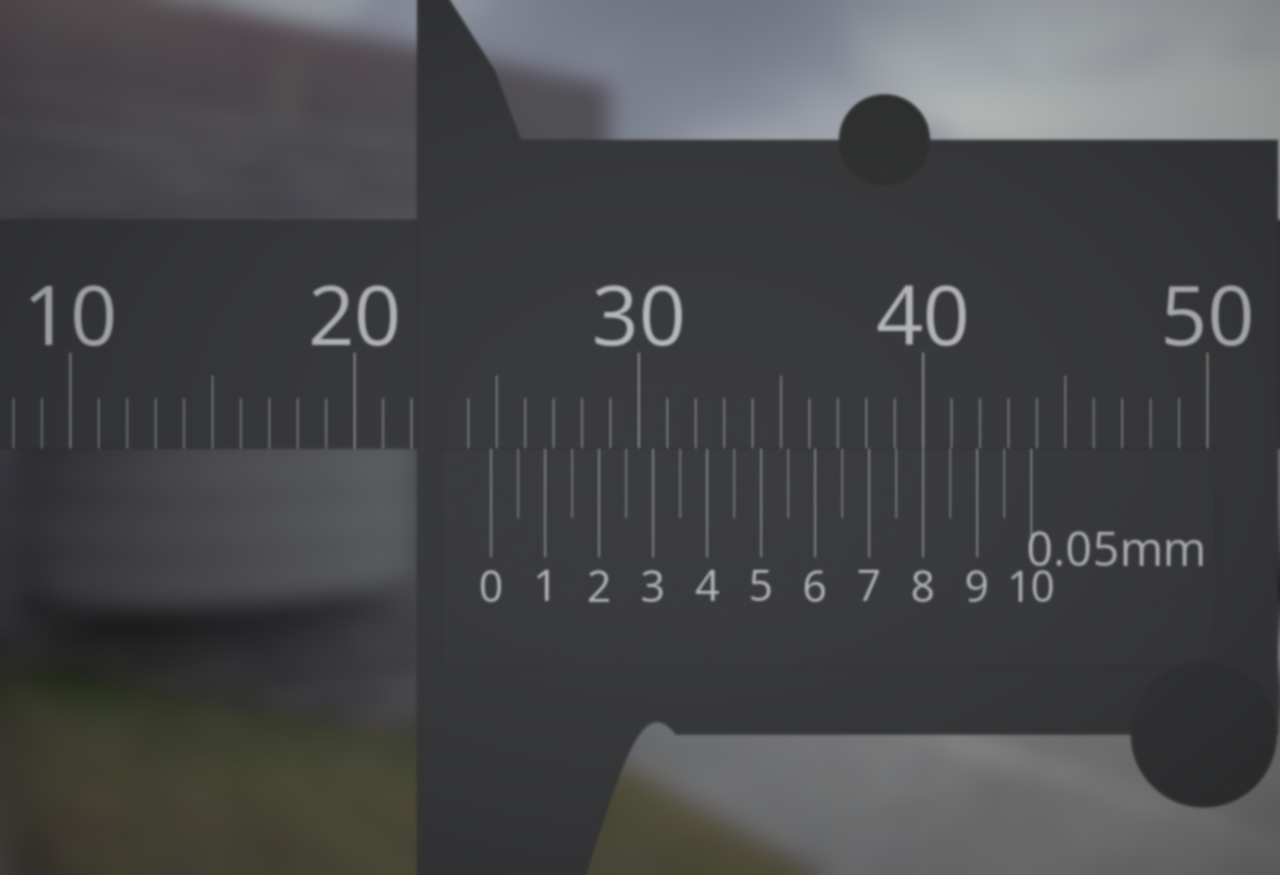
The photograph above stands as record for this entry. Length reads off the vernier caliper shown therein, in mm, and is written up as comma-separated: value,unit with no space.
24.8,mm
